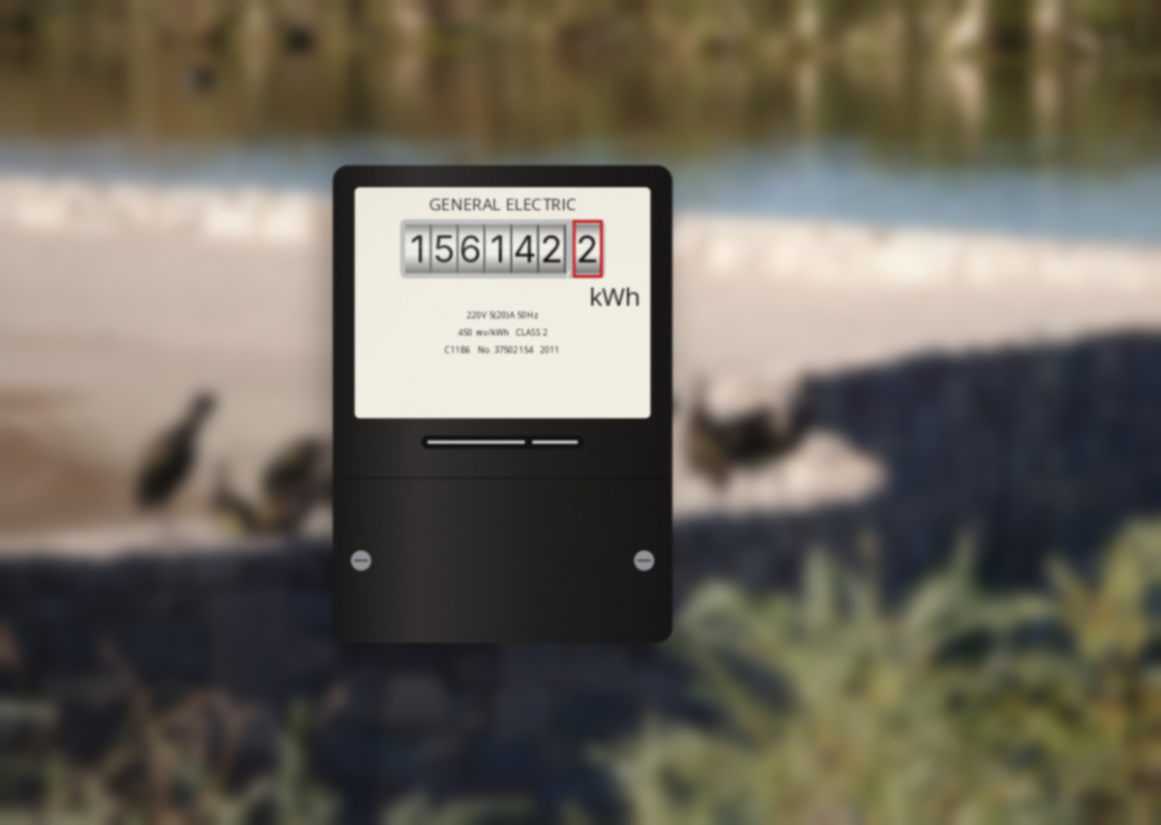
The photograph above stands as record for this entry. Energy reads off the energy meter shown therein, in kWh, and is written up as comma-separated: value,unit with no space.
156142.2,kWh
